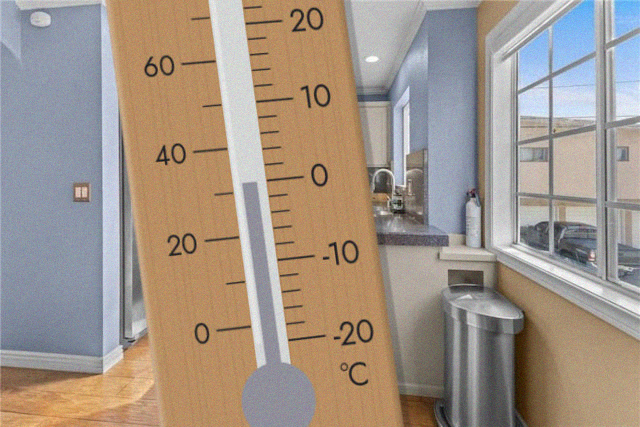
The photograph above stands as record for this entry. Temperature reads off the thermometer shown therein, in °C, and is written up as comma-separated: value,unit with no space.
0,°C
